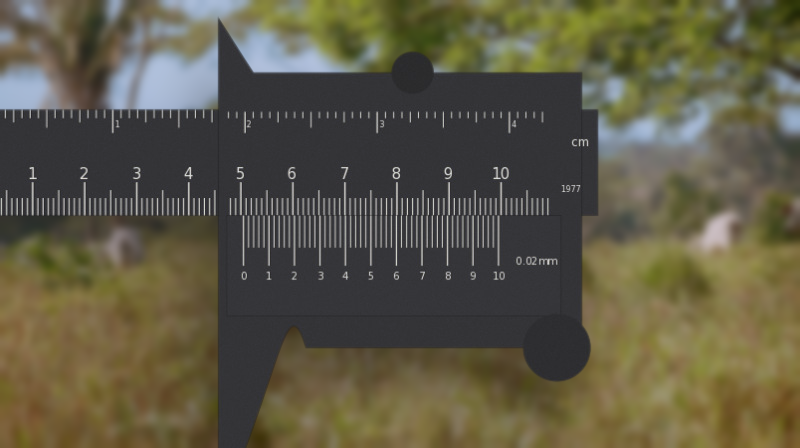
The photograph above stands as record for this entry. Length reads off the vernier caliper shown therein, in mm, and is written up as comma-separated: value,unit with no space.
50.5,mm
